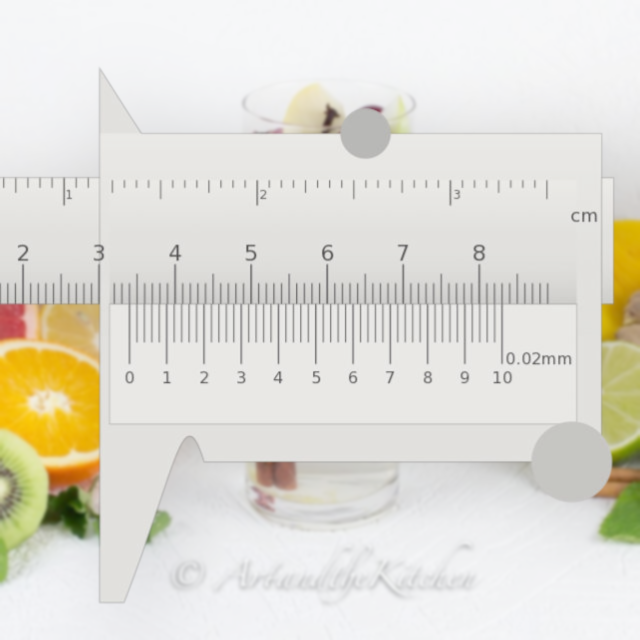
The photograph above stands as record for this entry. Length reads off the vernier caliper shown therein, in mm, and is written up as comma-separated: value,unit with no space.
34.0,mm
